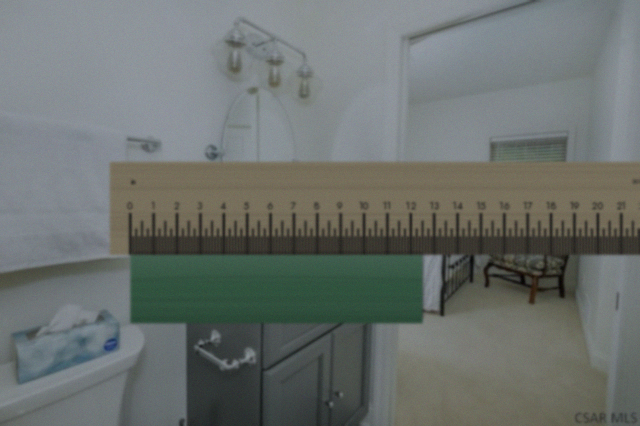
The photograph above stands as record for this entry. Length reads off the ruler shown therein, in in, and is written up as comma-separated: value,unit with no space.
12.5,in
